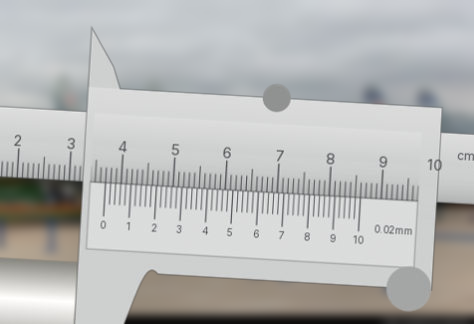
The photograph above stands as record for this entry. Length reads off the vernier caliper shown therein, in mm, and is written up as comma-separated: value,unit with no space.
37.0,mm
